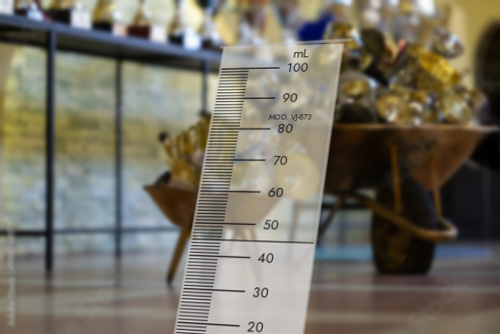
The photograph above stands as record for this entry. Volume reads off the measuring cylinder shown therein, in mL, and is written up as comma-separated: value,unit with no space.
45,mL
